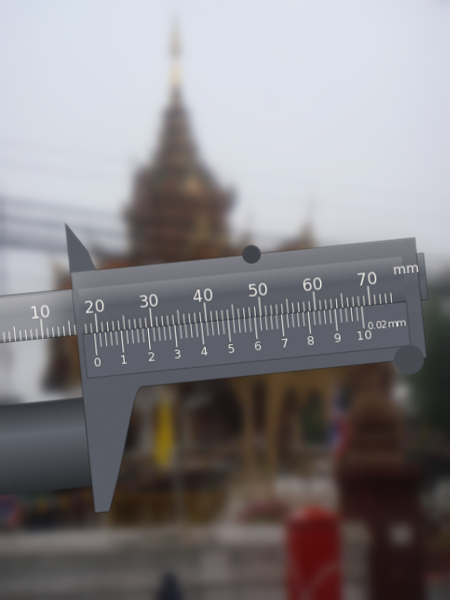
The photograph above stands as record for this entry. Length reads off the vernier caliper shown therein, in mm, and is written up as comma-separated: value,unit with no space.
19.5,mm
